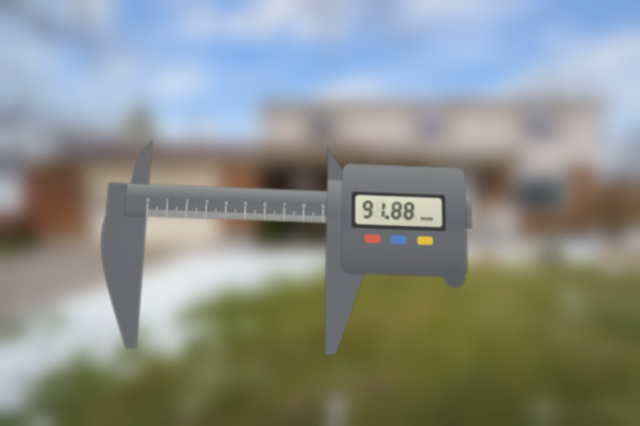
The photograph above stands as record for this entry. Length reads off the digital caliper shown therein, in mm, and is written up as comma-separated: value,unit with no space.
91.88,mm
